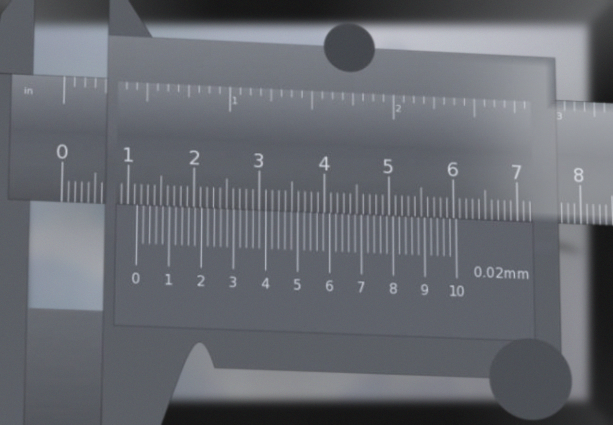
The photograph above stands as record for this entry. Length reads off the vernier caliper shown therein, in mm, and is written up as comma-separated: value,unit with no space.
11.4,mm
